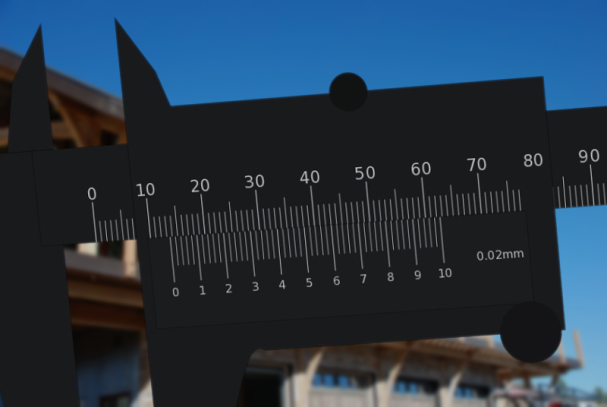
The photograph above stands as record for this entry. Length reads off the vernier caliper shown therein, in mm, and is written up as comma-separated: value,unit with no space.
13.6,mm
